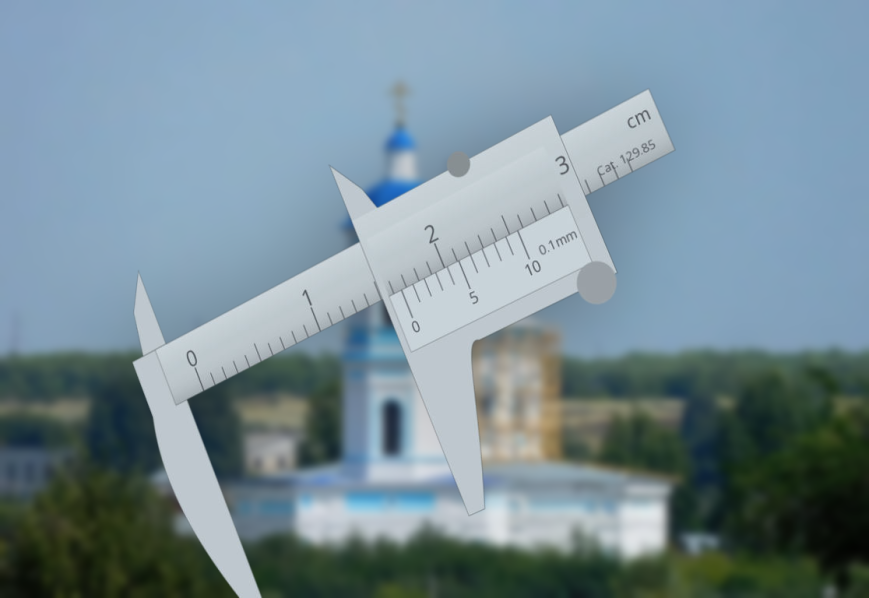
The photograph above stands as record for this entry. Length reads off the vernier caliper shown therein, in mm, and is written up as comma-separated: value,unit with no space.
16.6,mm
